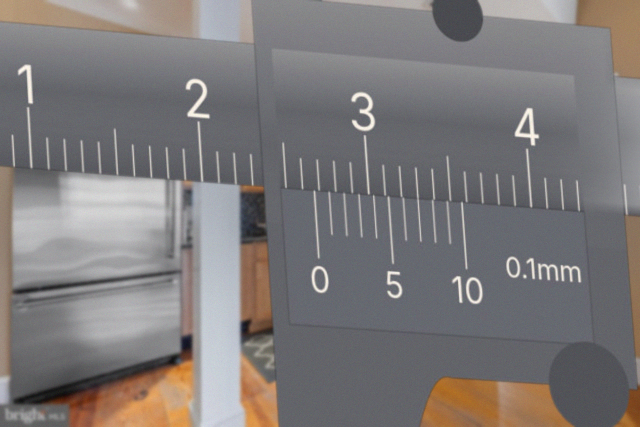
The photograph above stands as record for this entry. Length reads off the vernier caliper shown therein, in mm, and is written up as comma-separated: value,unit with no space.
26.7,mm
